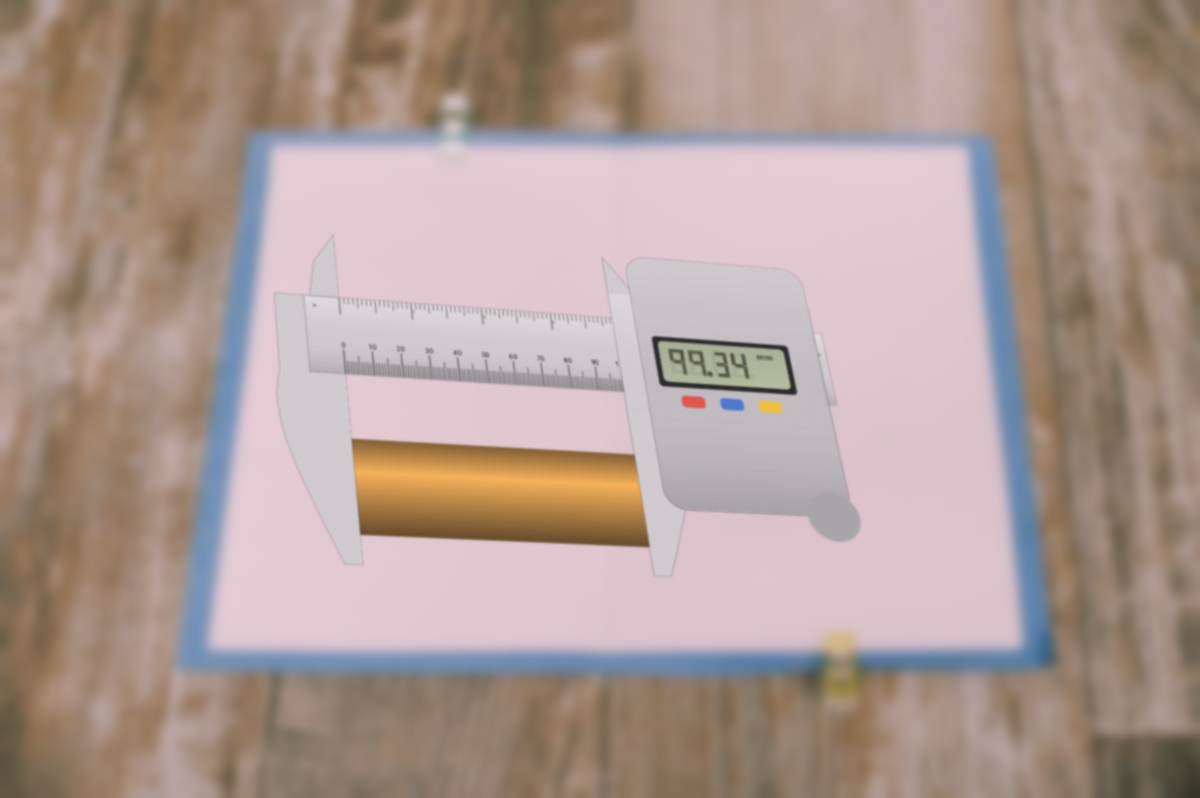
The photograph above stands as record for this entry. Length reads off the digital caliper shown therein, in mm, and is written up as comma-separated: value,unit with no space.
99.34,mm
